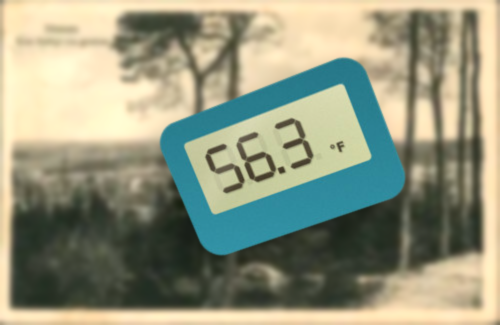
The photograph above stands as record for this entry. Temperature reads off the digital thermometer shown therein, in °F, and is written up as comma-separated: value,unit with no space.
56.3,°F
